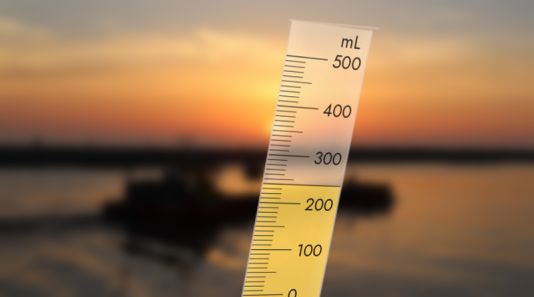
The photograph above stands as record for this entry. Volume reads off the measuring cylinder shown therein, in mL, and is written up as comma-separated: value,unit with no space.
240,mL
